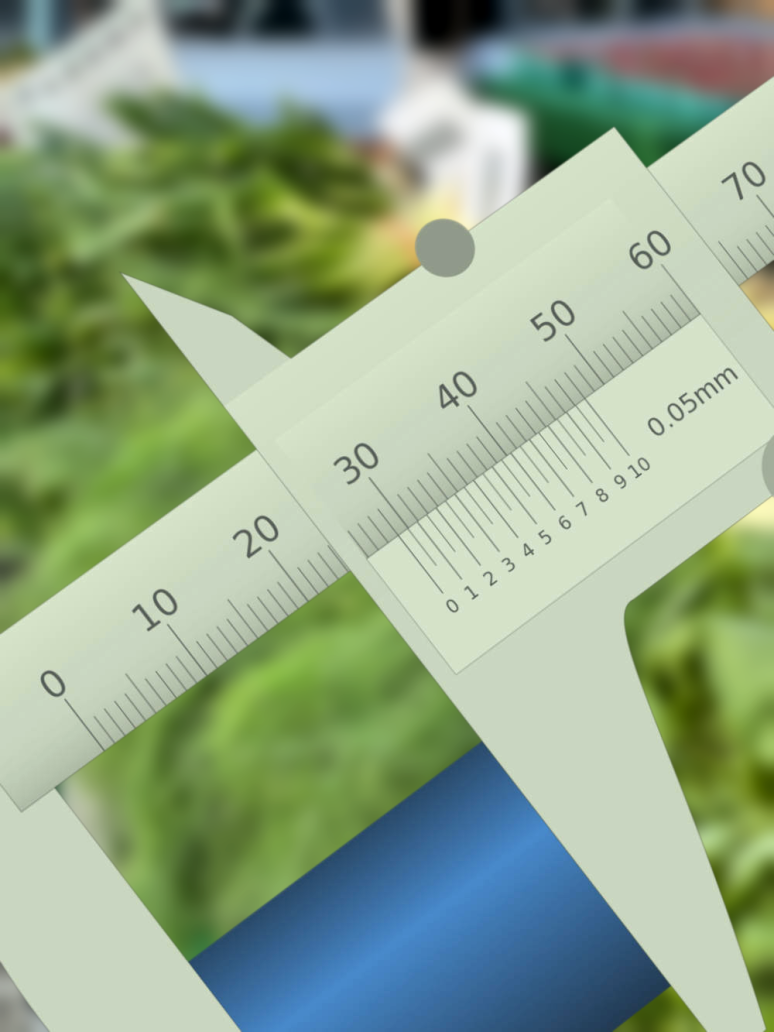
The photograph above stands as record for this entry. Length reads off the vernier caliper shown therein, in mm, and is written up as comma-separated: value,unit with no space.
29.0,mm
